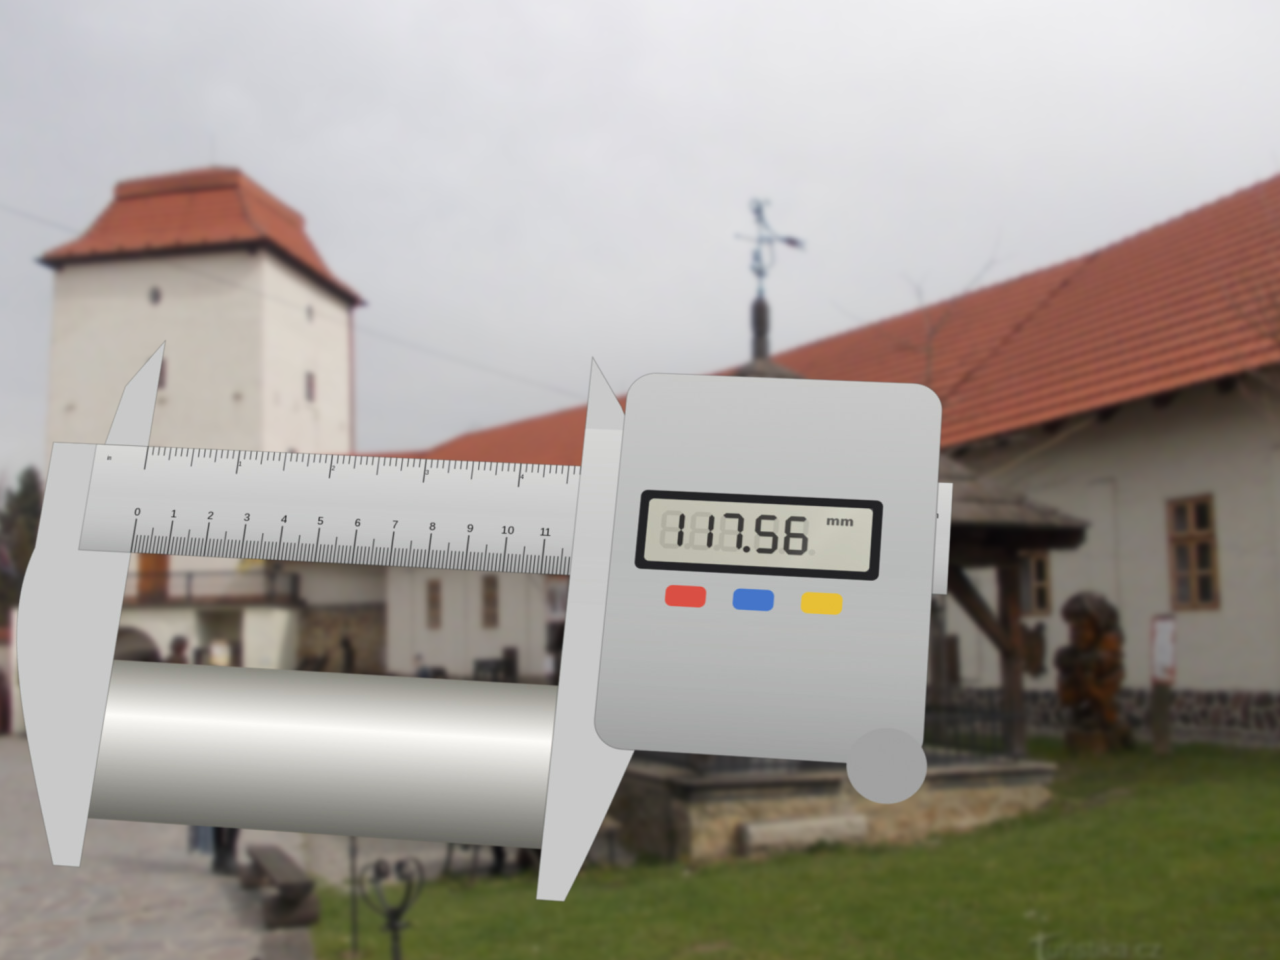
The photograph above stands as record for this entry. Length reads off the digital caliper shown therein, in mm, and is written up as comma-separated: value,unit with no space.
117.56,mm
